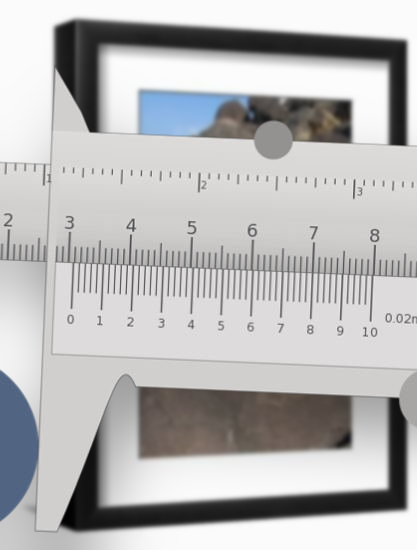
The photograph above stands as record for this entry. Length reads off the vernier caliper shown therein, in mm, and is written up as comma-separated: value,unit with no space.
30.8,mm
